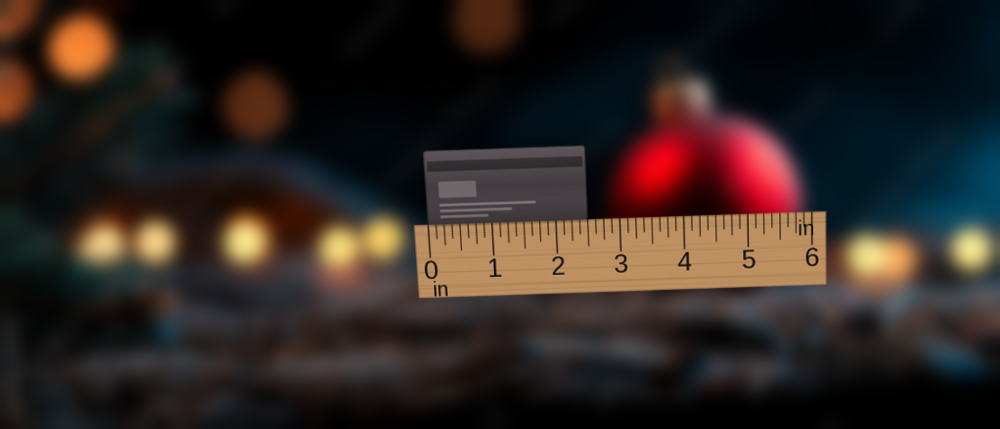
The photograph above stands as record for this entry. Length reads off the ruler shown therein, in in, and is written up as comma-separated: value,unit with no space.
2.5,in
